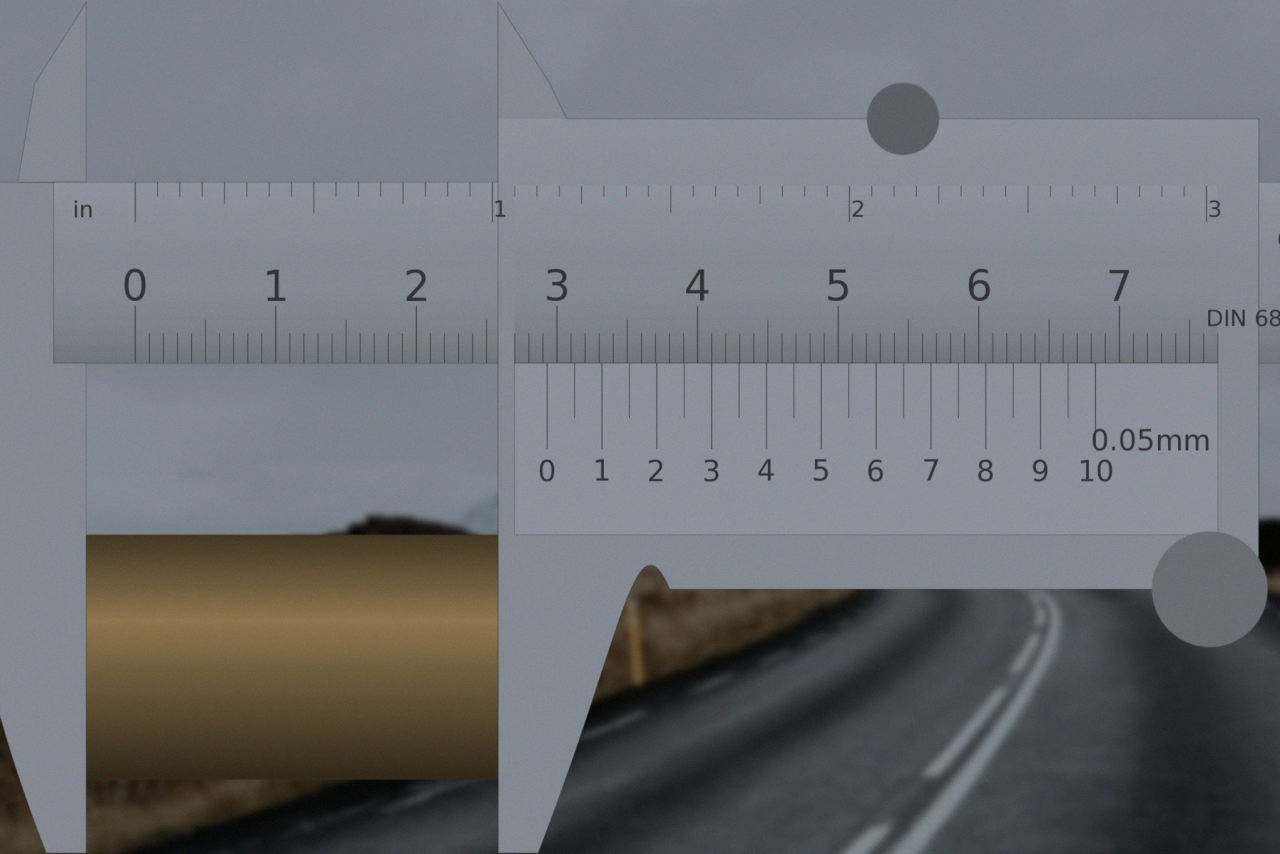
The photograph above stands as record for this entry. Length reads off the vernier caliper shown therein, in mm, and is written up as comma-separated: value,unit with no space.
29.3,mm
